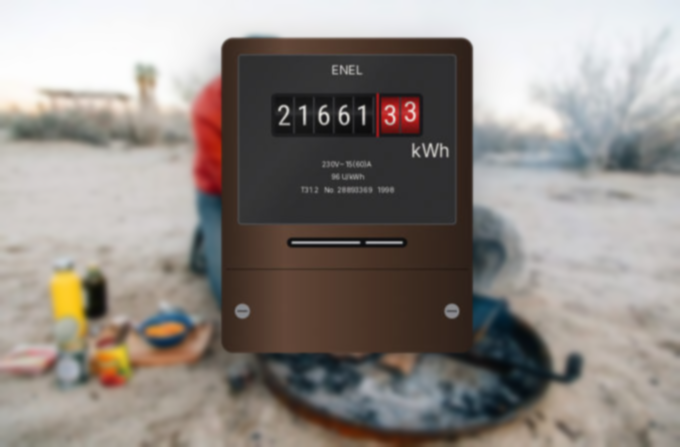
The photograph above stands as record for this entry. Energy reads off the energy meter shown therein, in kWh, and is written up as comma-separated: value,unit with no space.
21661.33,kWh
